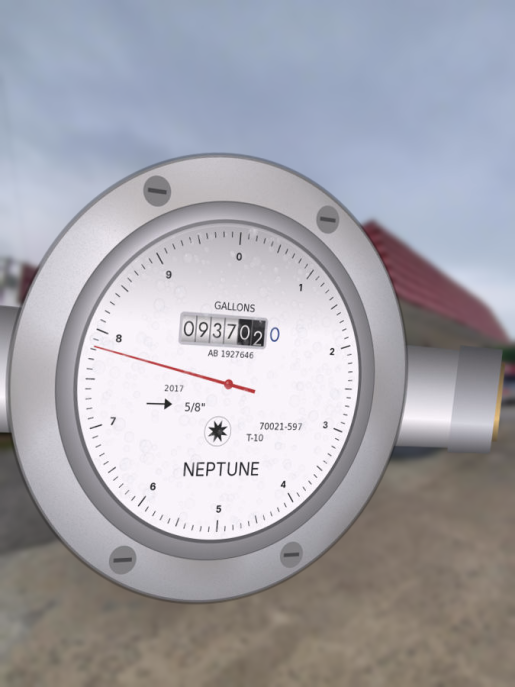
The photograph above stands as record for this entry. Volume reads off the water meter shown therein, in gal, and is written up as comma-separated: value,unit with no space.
937017.8,gal
